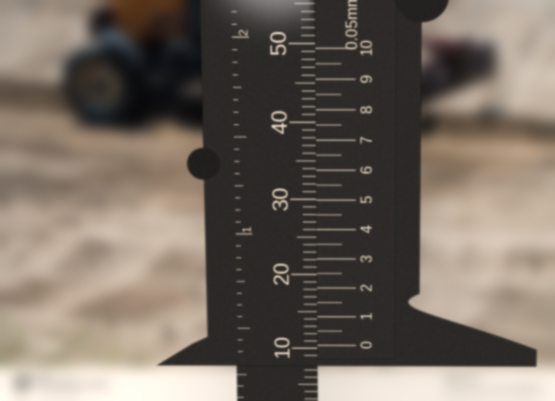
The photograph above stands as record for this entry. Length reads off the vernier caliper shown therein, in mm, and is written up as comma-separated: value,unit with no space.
10.4,mm
